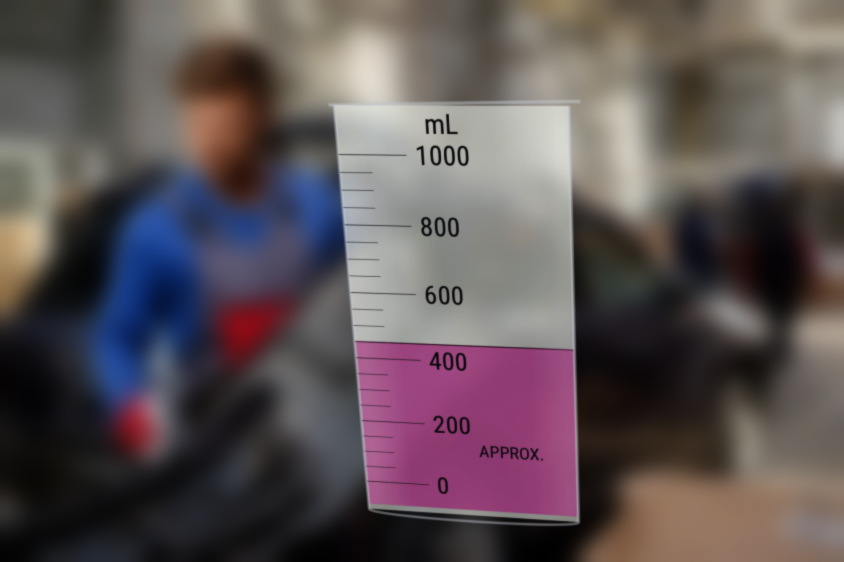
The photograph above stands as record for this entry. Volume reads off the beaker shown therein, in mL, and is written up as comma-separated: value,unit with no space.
450,mL
